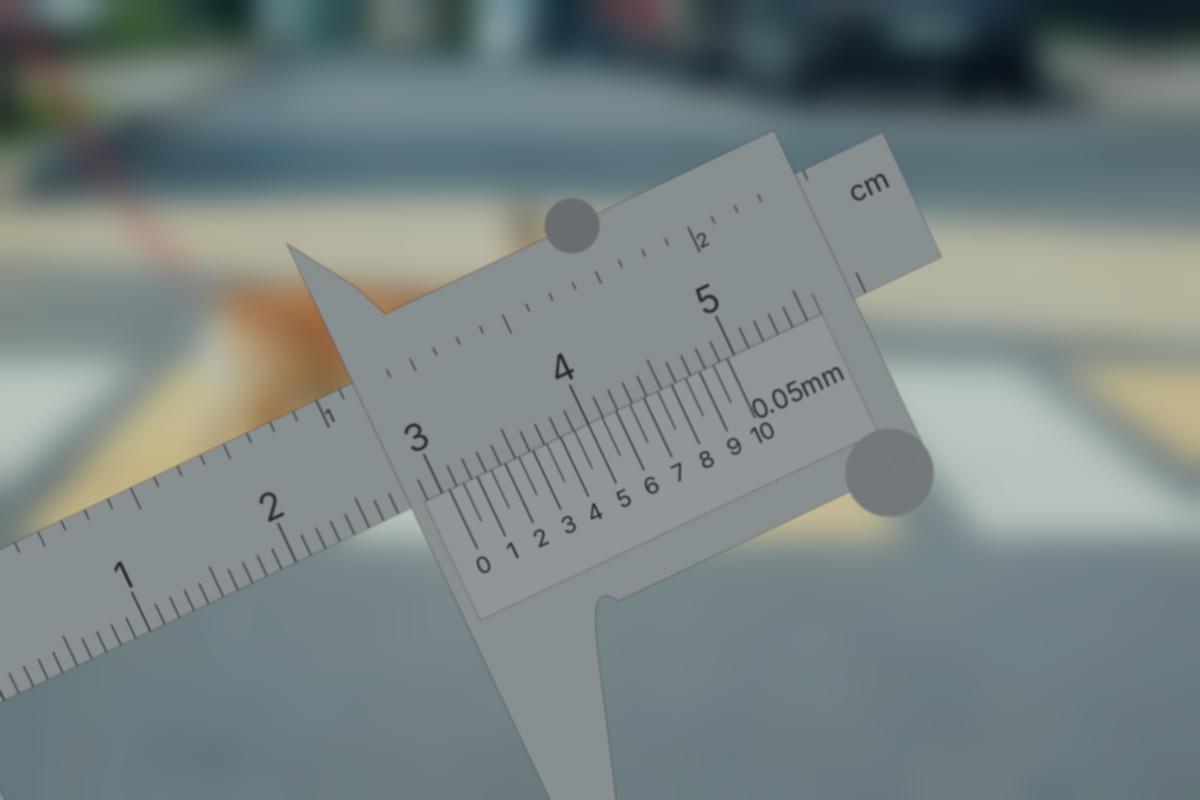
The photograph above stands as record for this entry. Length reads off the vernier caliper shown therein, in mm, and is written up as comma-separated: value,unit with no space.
30.5,mm
